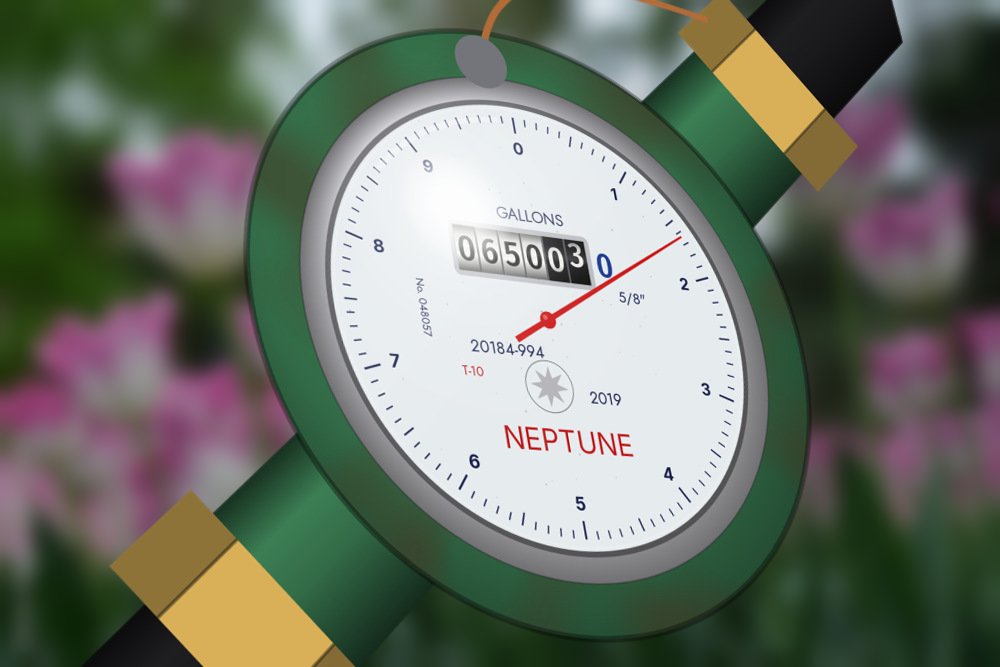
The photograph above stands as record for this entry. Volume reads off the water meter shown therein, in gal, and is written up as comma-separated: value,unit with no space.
650031.6,gal
